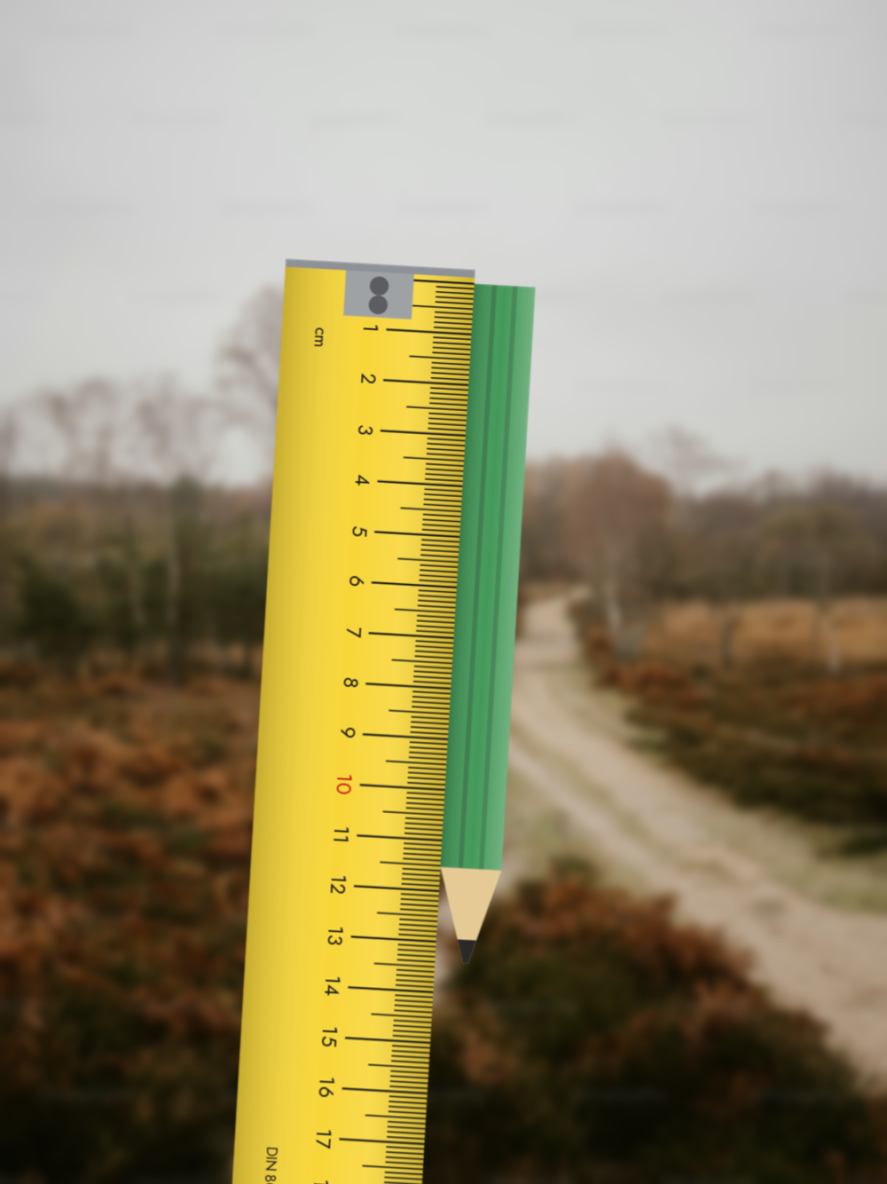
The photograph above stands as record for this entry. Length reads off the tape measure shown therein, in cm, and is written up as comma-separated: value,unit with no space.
13.4,cm
